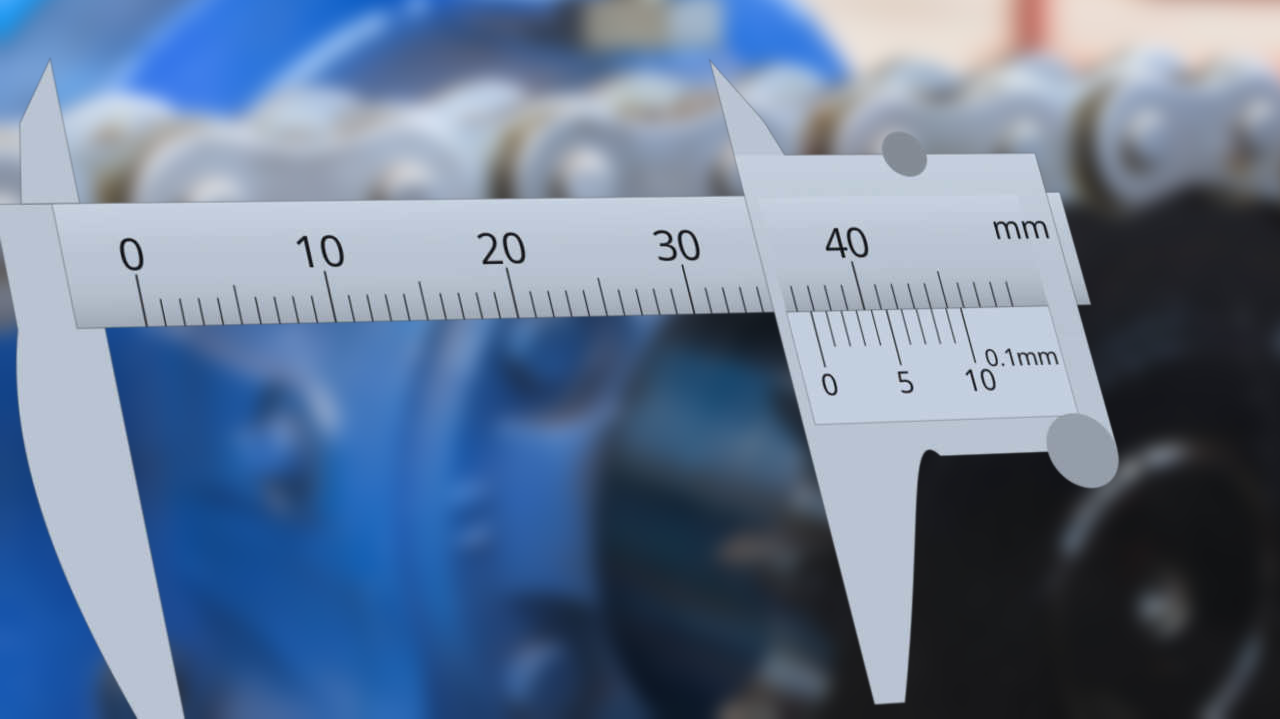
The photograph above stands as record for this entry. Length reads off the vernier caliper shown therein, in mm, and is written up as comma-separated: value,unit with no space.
36.8,mm
